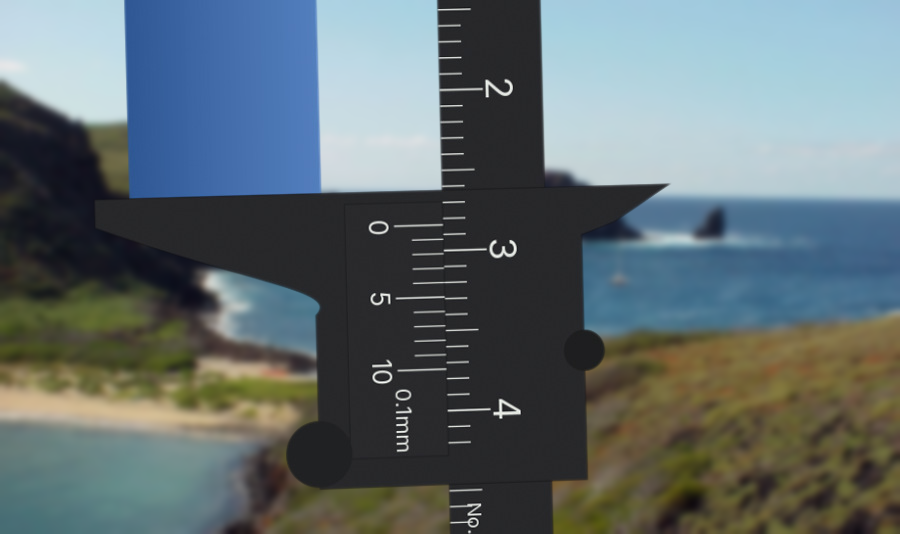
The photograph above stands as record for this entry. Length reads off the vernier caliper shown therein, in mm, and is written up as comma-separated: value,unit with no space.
28.4,mm
